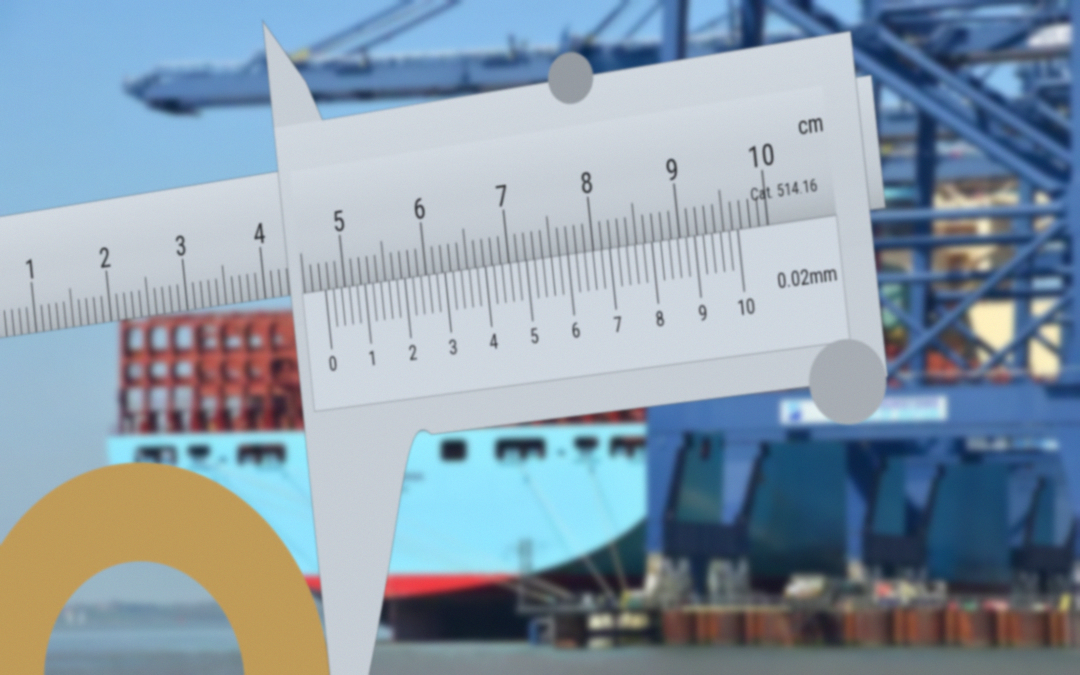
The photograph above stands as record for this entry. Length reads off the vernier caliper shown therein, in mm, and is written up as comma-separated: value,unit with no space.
47.6,mm
